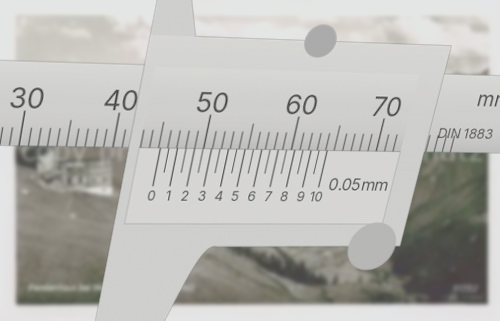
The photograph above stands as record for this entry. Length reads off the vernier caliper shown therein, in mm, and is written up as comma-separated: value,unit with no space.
45.2,mm
